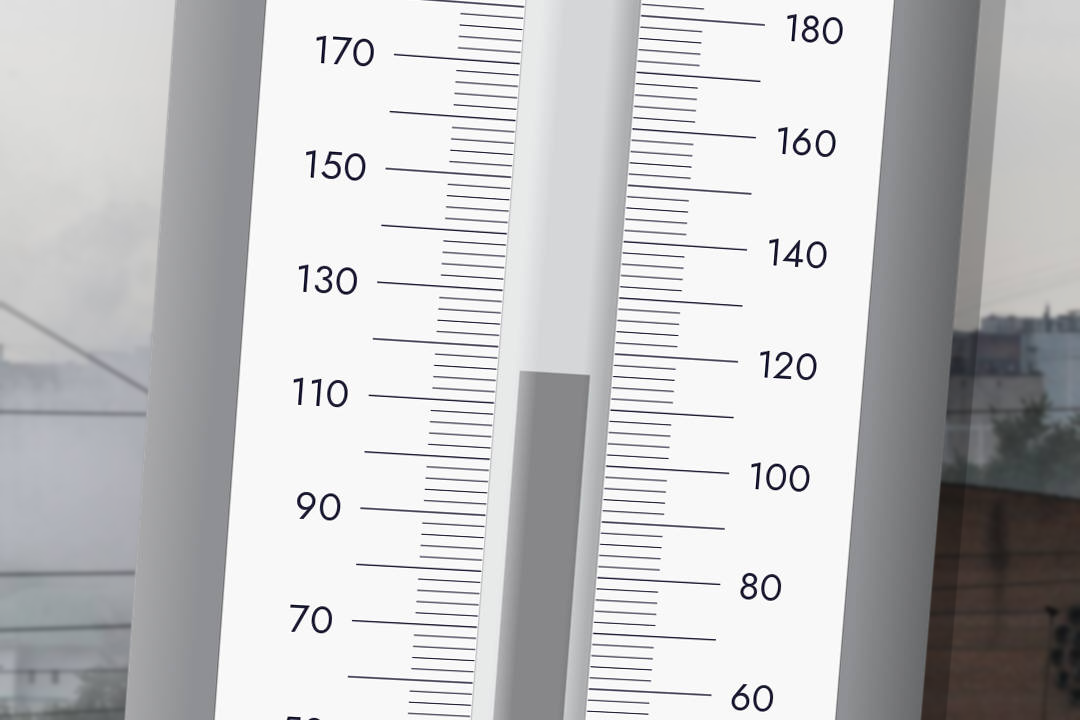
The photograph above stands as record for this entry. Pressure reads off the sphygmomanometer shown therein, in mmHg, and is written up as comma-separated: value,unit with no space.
116,mmHg
